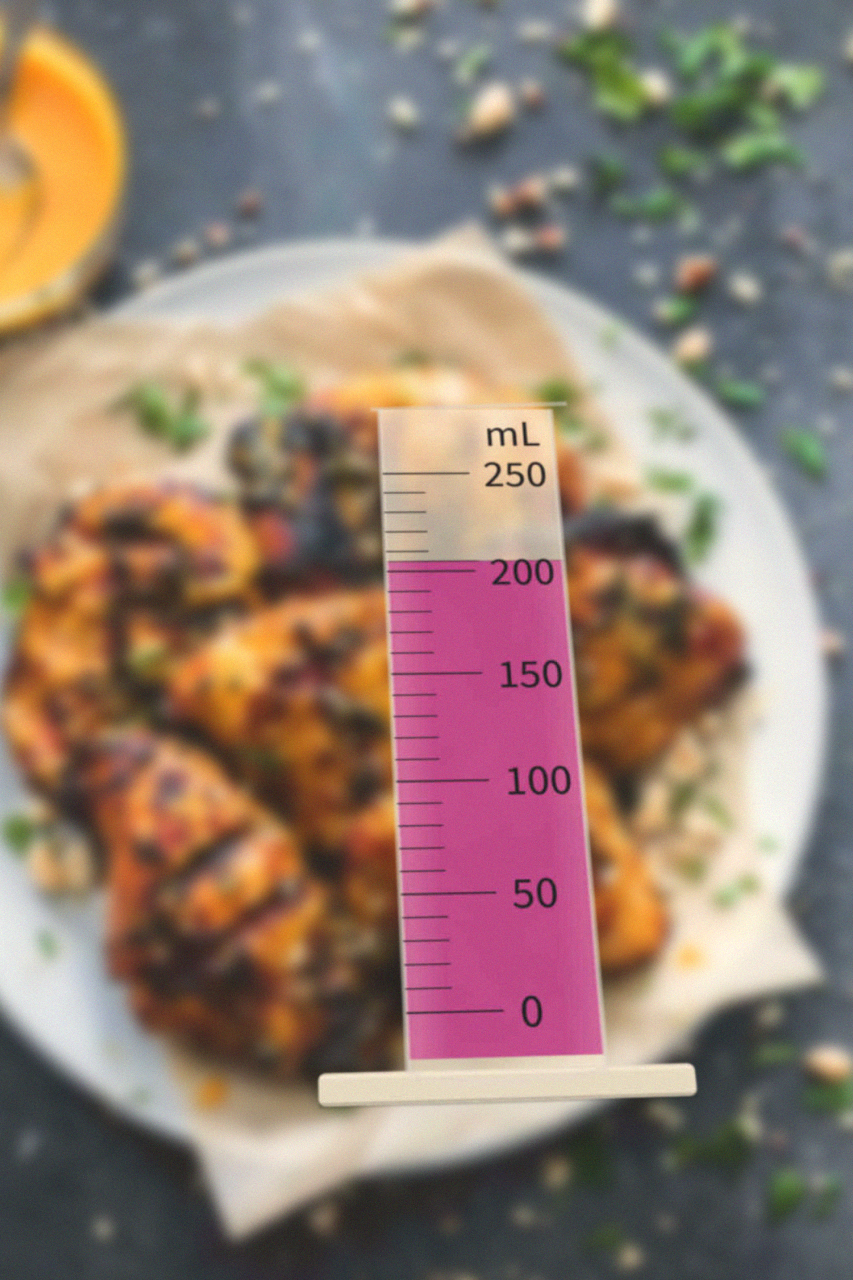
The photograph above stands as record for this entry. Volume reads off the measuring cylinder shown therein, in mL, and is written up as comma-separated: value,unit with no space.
205,mL
